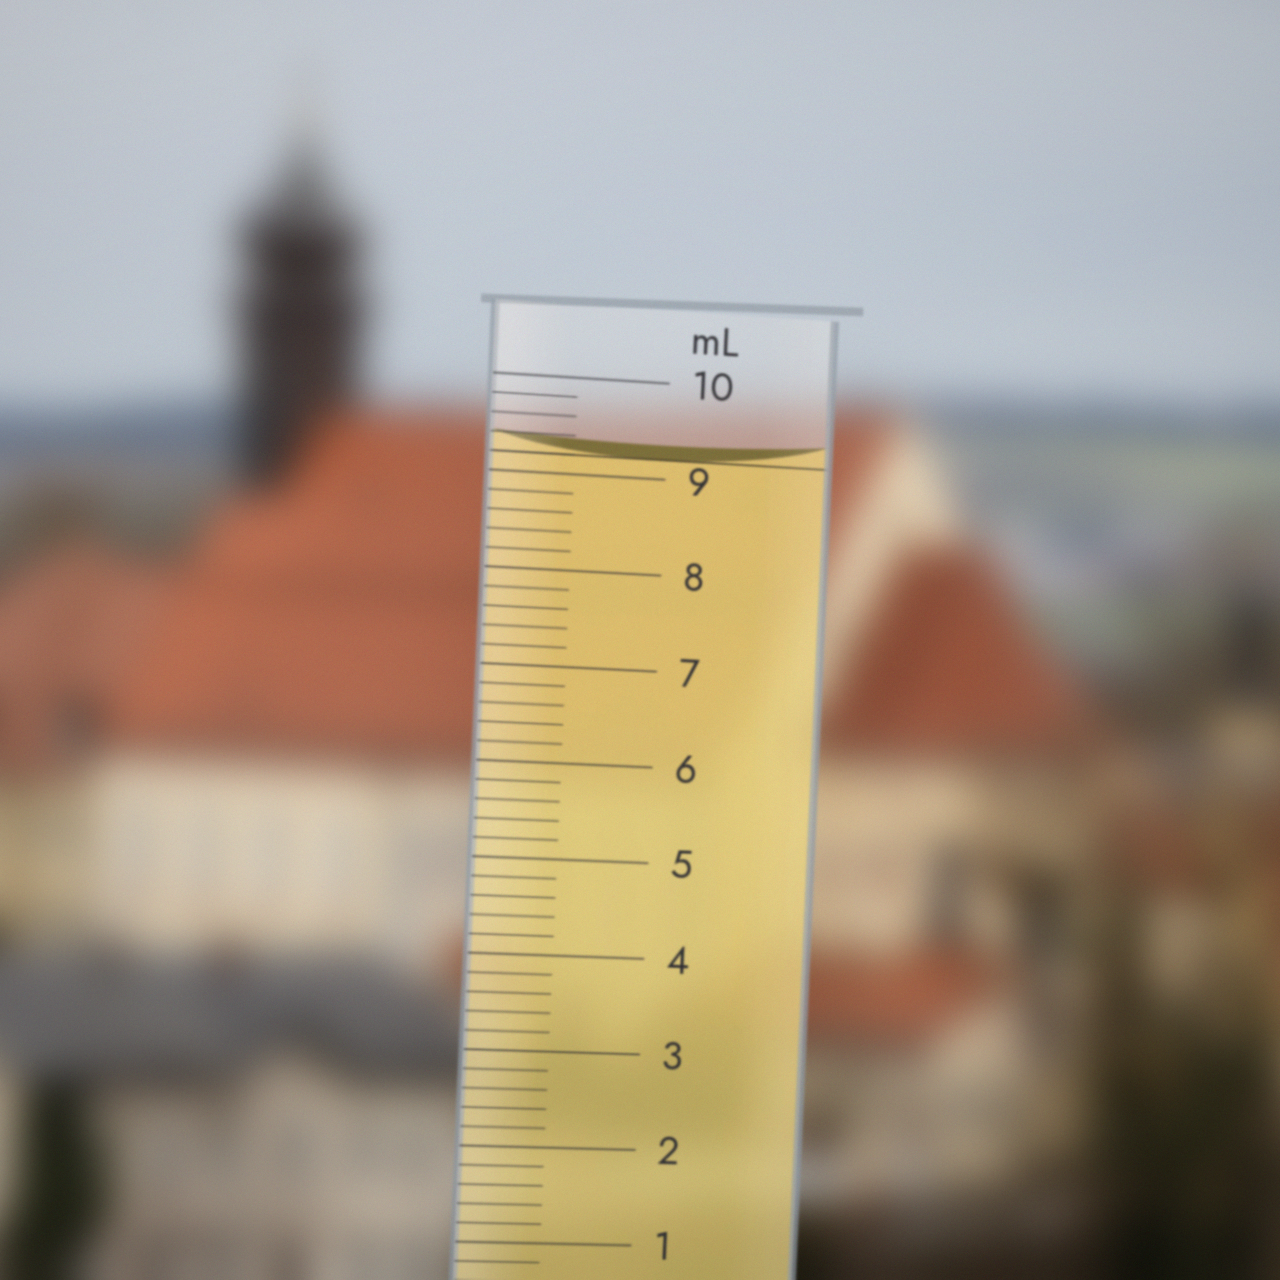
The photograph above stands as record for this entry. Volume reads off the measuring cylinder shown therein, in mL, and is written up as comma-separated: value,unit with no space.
9.2,mL
